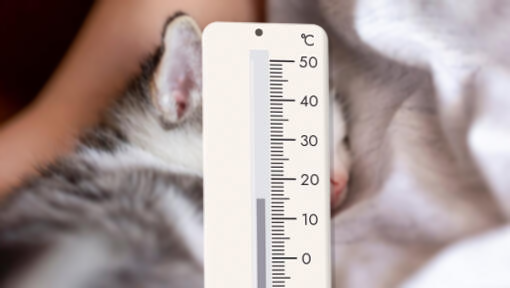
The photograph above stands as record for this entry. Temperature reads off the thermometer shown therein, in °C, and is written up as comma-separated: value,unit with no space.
15,°C
